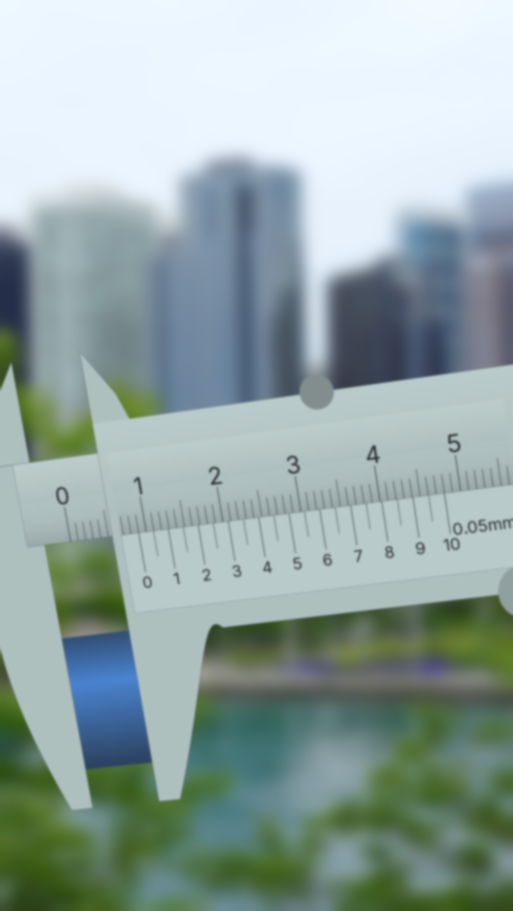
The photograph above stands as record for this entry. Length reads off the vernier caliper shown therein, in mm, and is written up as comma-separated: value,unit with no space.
9.0,mm
